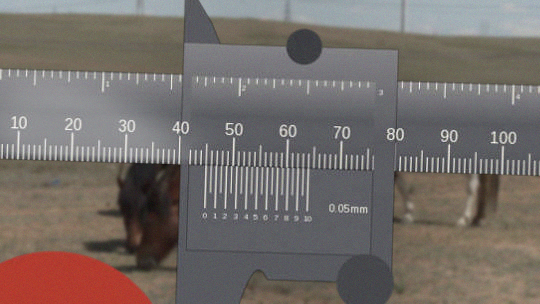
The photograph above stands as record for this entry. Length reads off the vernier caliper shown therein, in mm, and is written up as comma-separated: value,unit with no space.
45.0,mm
